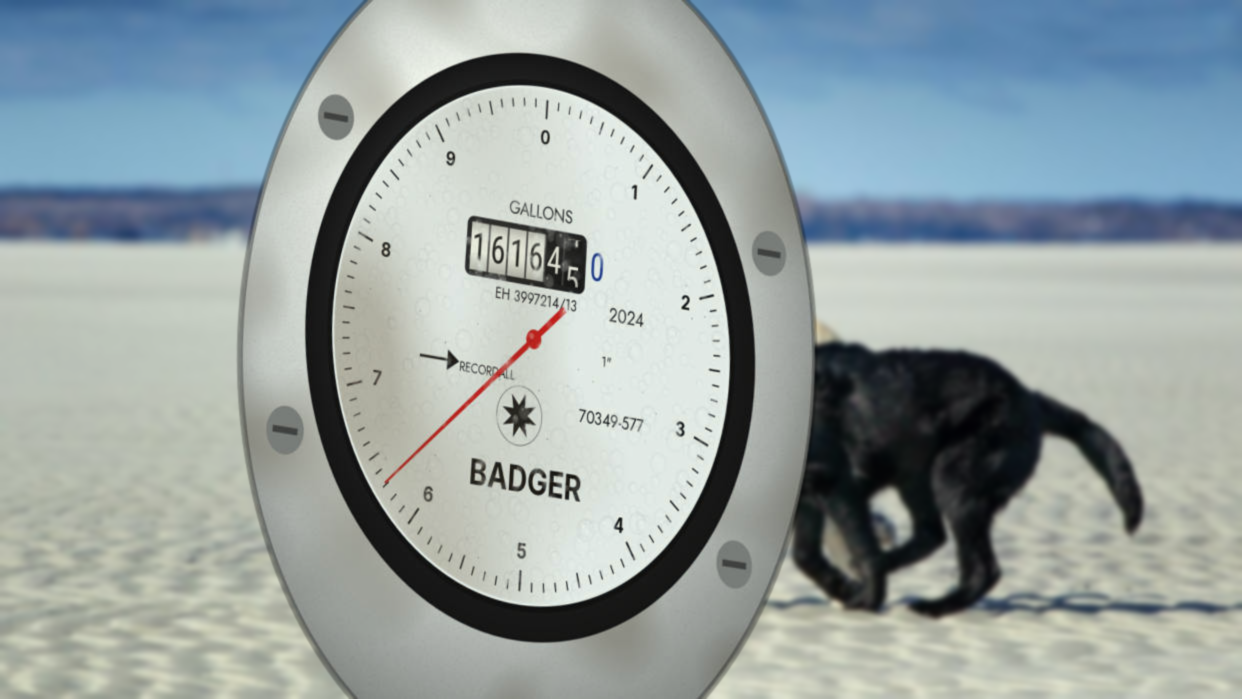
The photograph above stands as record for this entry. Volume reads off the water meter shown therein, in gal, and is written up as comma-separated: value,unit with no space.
1616446.3,gal
